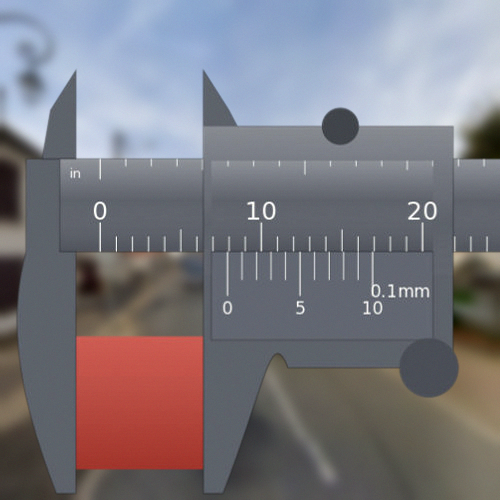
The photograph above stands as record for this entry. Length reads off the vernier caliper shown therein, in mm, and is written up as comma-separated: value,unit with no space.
7.9,mm
